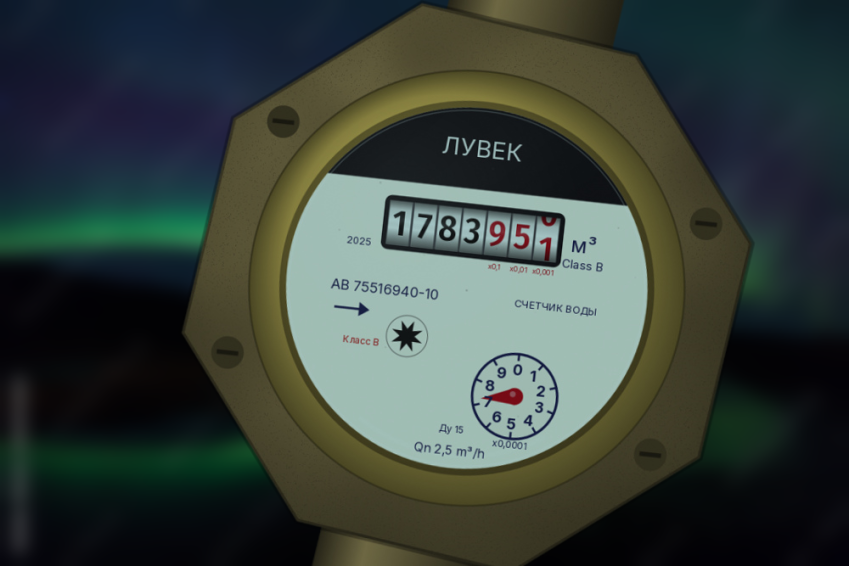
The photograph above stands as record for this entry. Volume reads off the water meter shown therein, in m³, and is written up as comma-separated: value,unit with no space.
1783.9507,m³
